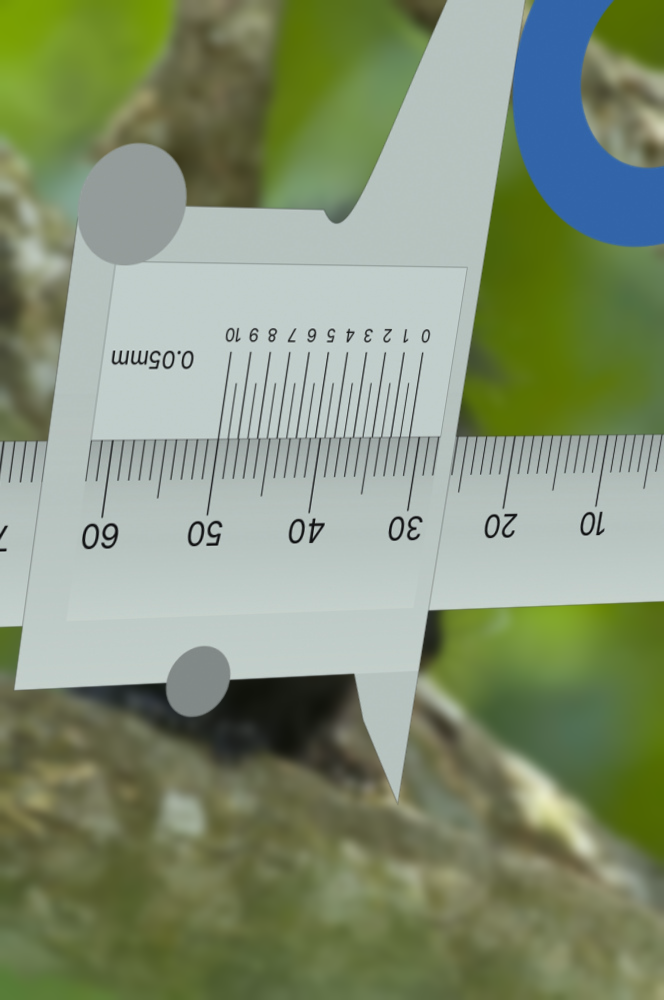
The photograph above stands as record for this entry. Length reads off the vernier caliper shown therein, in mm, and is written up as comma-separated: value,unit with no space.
31.0,mm
